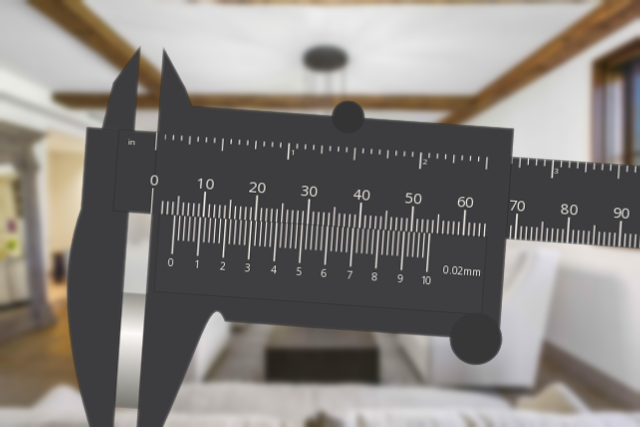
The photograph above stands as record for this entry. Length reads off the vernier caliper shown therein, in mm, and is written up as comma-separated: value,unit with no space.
4.5,mm
